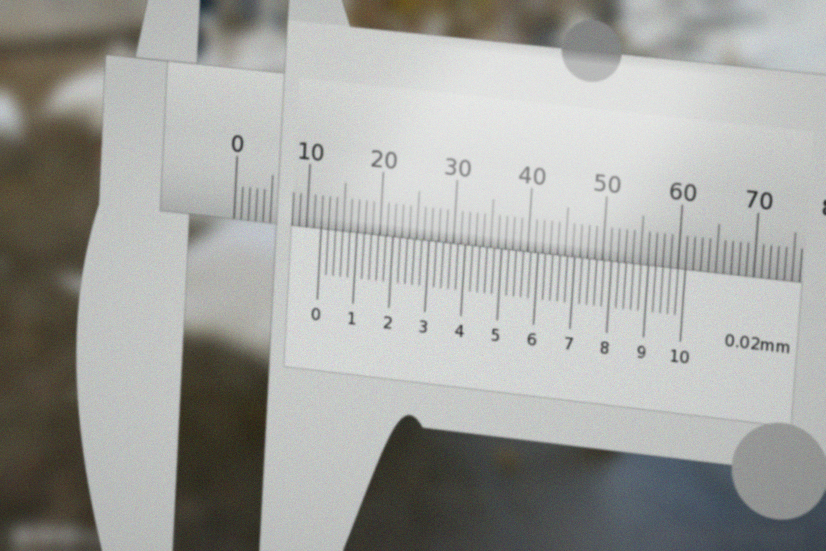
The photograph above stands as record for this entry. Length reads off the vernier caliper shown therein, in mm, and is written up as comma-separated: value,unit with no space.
12.0,mm
